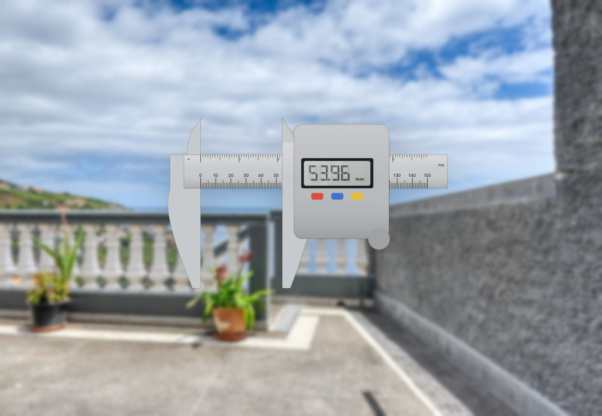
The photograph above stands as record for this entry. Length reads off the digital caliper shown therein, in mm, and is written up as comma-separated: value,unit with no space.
53.96,mm
